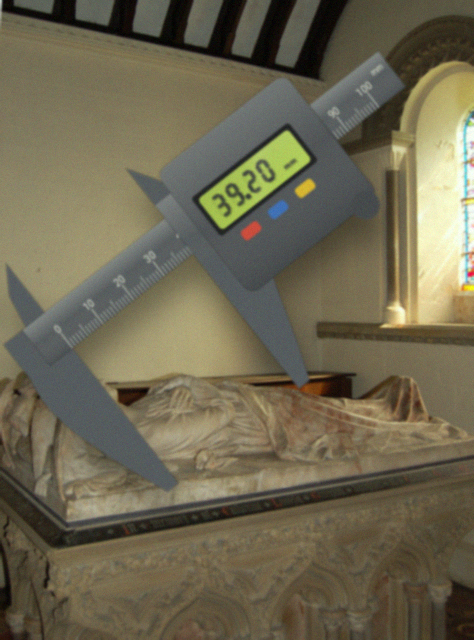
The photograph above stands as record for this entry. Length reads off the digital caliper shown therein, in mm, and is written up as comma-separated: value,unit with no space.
39.20,mm
